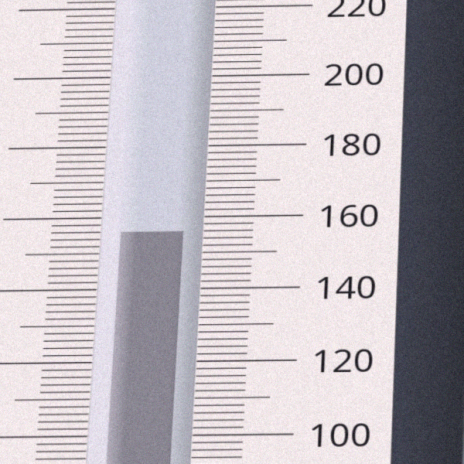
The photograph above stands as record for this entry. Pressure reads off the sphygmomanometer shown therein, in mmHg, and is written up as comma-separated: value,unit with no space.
156,mmHg
